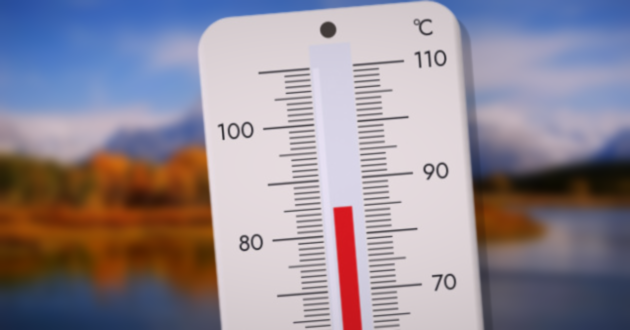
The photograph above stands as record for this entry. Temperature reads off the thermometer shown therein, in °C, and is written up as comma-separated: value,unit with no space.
85,°C
